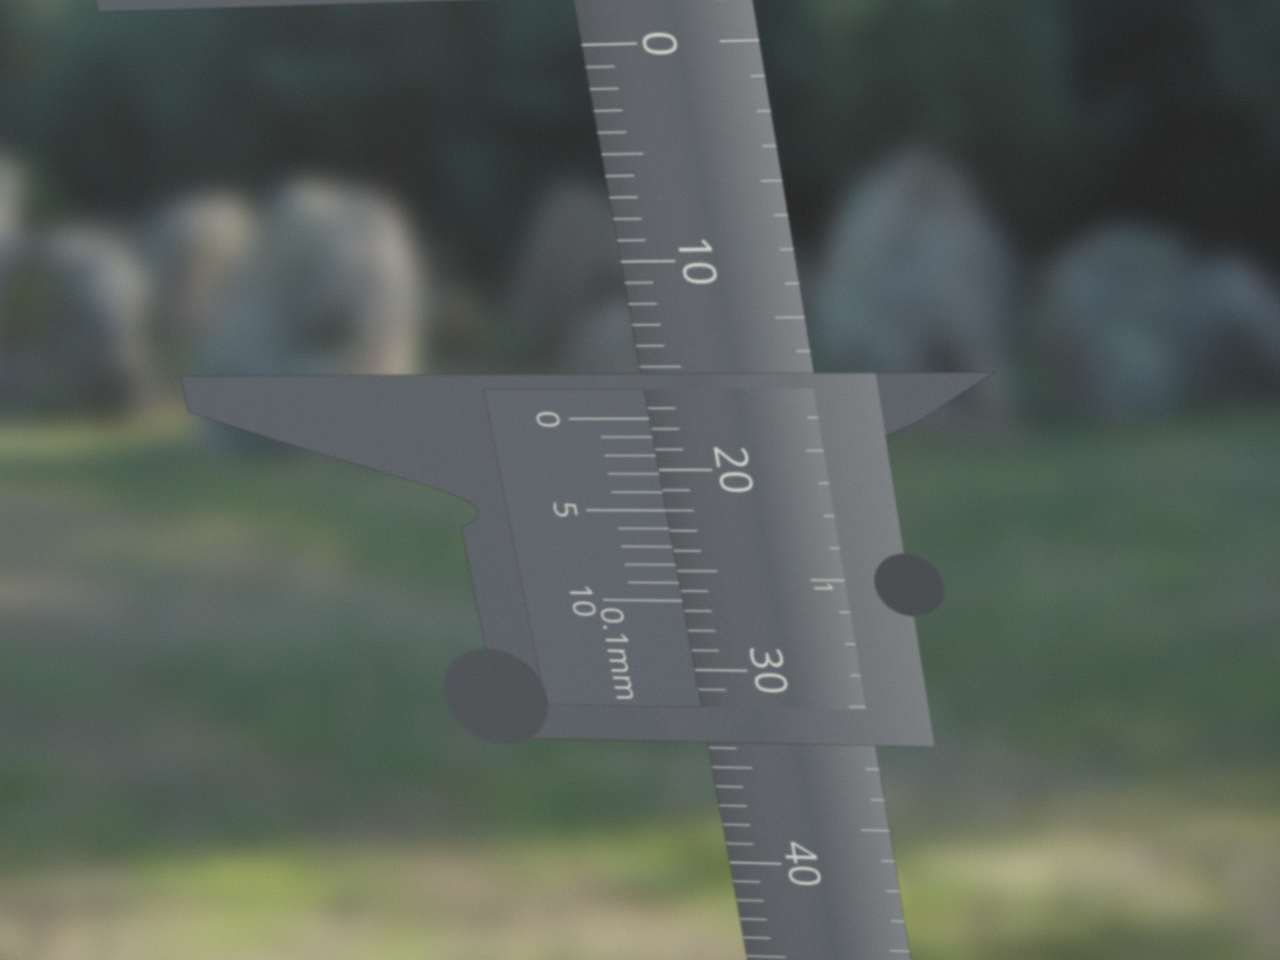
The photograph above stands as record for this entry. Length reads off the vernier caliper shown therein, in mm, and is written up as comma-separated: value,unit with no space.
17.5,mm
